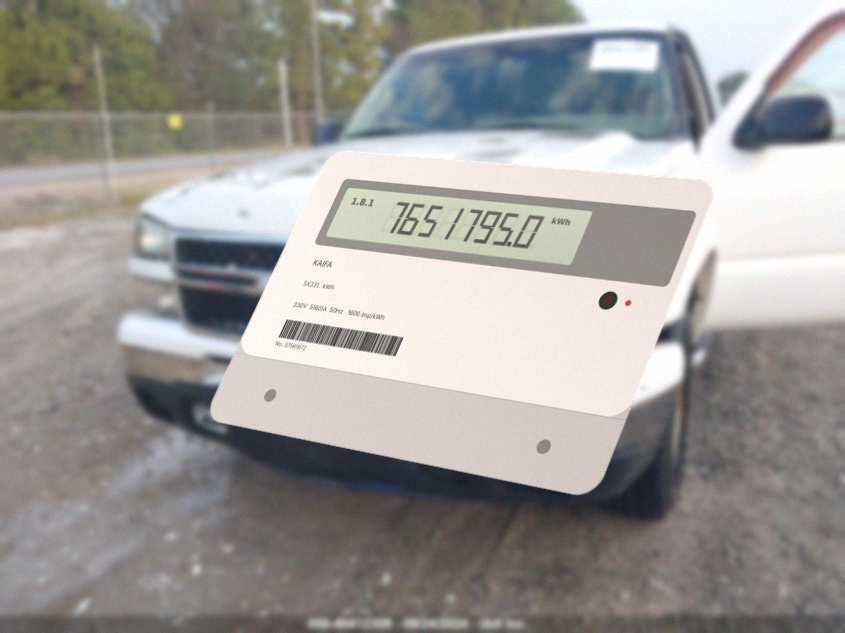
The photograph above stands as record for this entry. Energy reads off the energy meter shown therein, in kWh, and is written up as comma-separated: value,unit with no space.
7651795.0,kWh
